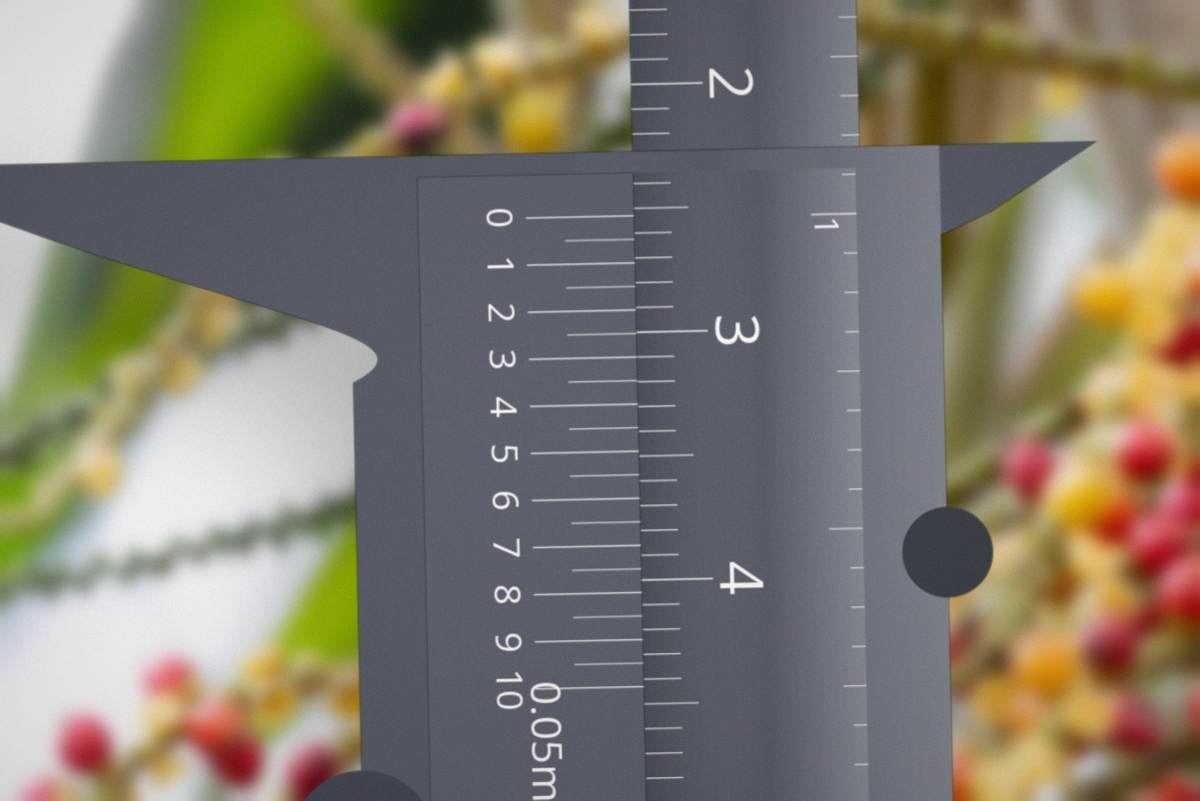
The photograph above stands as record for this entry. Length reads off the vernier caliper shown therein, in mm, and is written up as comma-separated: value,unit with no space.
25.3,mm
